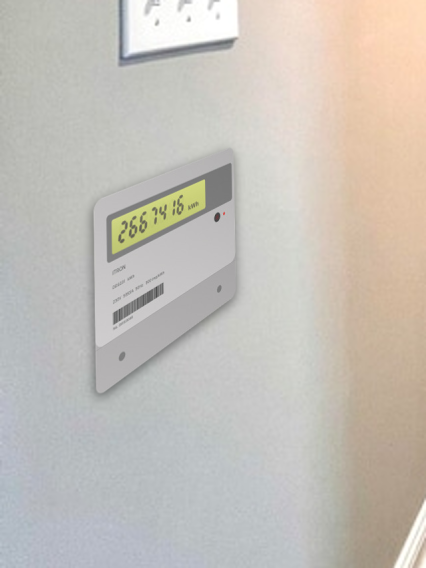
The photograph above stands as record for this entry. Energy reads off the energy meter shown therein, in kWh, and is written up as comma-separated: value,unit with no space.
2667416,kWh
